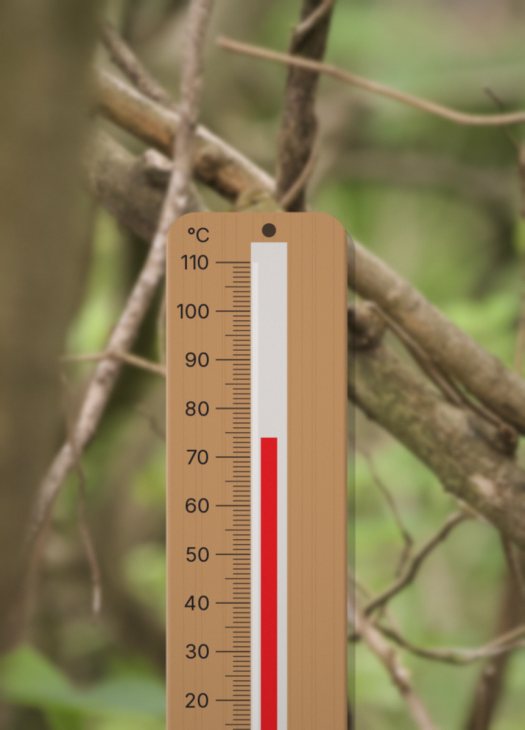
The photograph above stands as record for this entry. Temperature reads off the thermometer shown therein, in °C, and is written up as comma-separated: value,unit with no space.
74,°C
